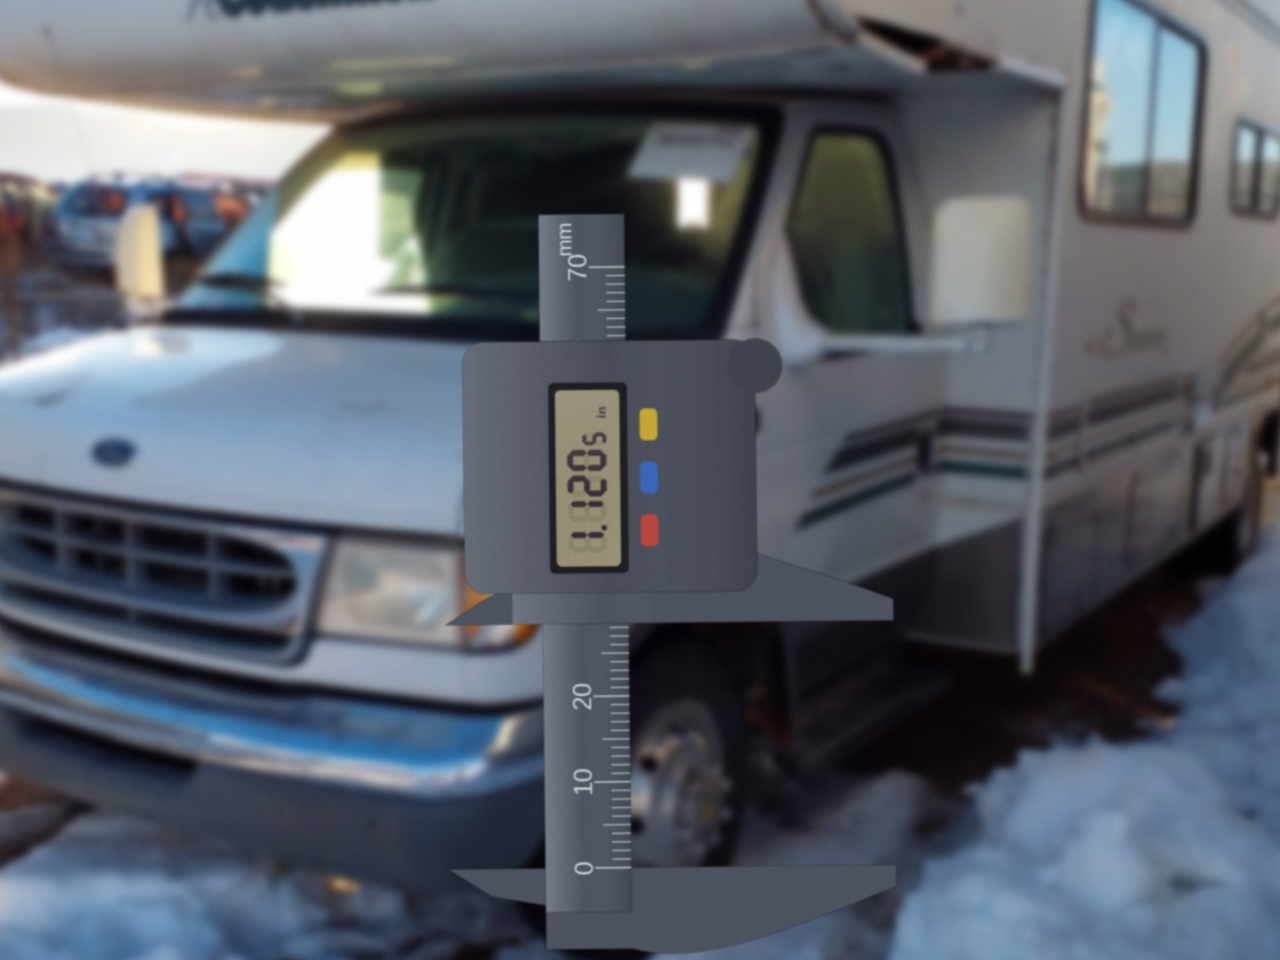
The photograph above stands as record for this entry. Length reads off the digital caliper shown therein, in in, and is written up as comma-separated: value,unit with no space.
1.1205,in
